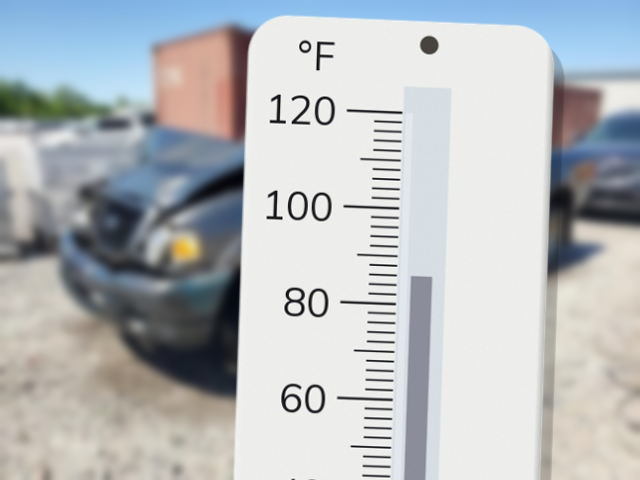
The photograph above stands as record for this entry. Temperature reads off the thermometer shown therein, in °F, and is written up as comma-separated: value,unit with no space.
86,°F
